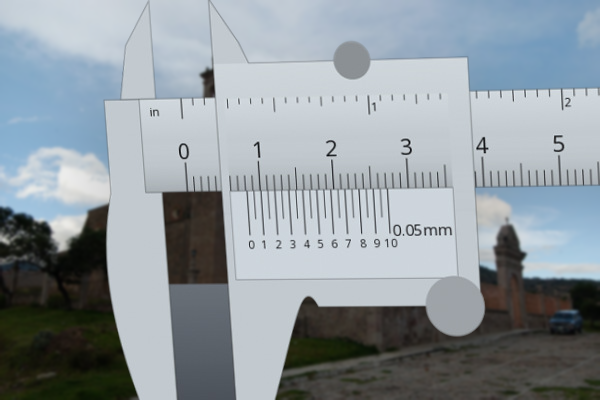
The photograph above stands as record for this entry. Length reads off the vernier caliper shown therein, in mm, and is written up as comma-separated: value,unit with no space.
8.2,mm
